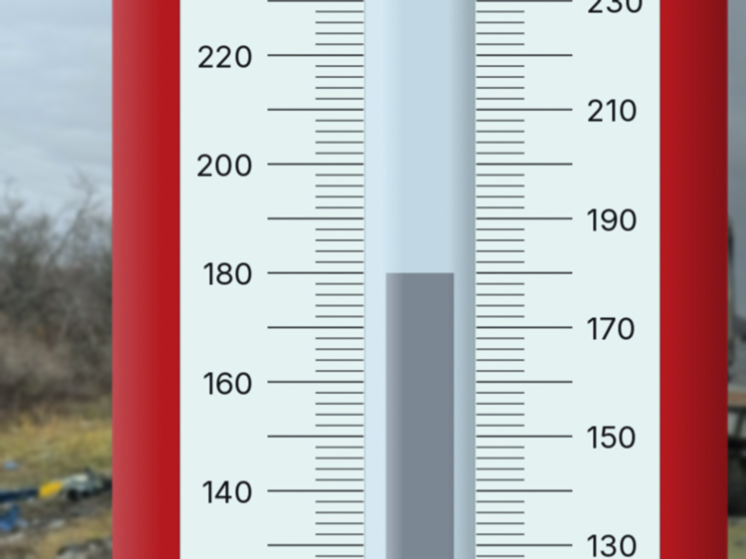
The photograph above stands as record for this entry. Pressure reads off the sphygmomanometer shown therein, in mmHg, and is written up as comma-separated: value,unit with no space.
180,mmHg
